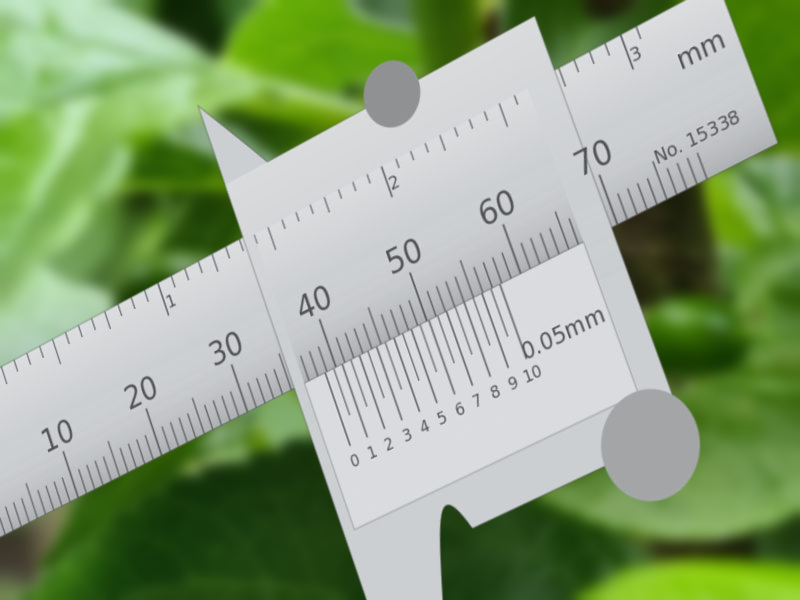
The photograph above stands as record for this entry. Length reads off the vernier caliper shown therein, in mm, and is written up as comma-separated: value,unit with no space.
38.8,mm
